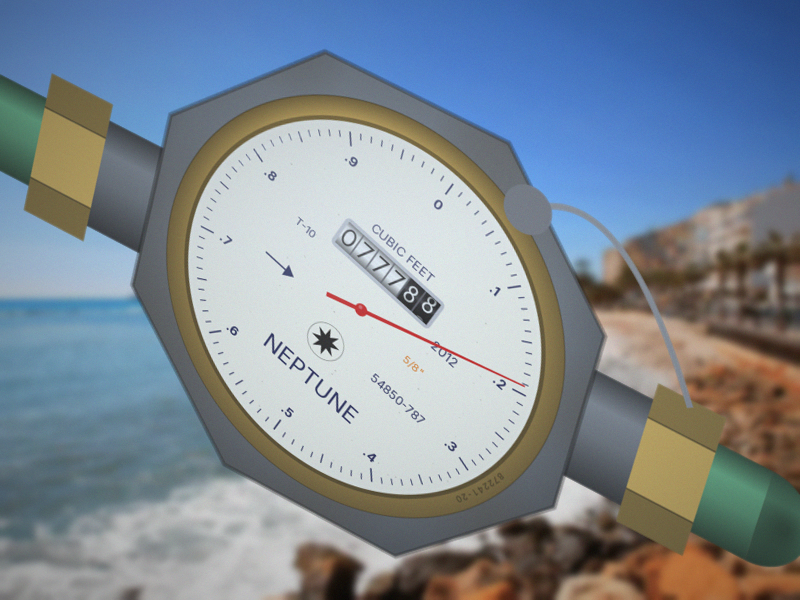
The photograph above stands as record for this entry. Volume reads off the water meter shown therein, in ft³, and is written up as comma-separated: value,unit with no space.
77788.19,ft³
